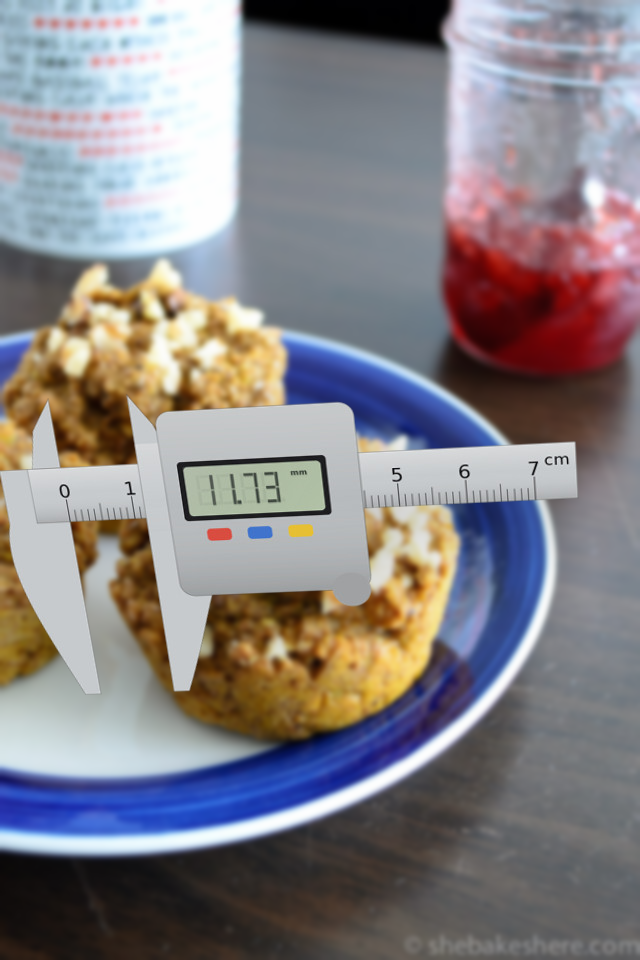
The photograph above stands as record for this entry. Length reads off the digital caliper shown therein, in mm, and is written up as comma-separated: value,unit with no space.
11.73,mm
